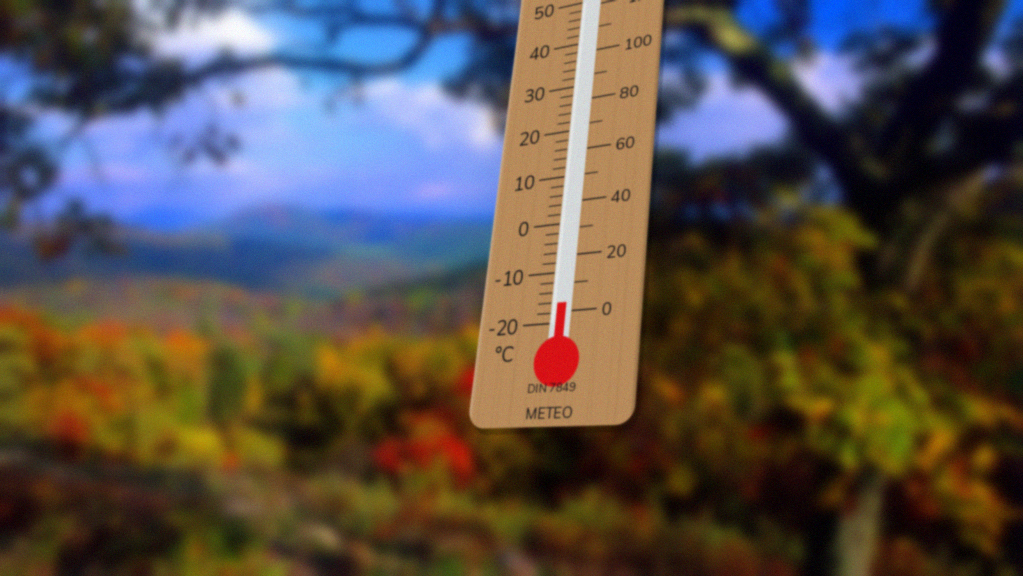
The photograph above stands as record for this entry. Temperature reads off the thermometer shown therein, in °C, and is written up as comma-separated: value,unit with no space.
-16,°C
